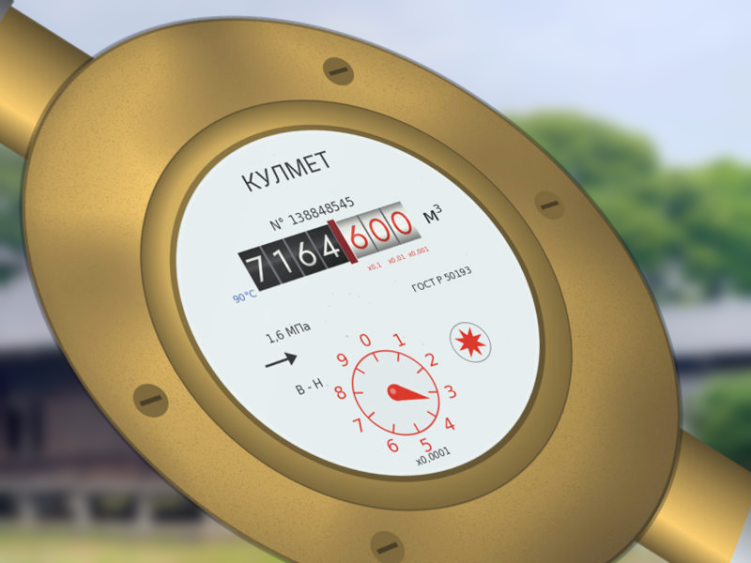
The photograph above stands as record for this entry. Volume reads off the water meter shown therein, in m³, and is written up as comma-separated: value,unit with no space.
7164.6003,m³
